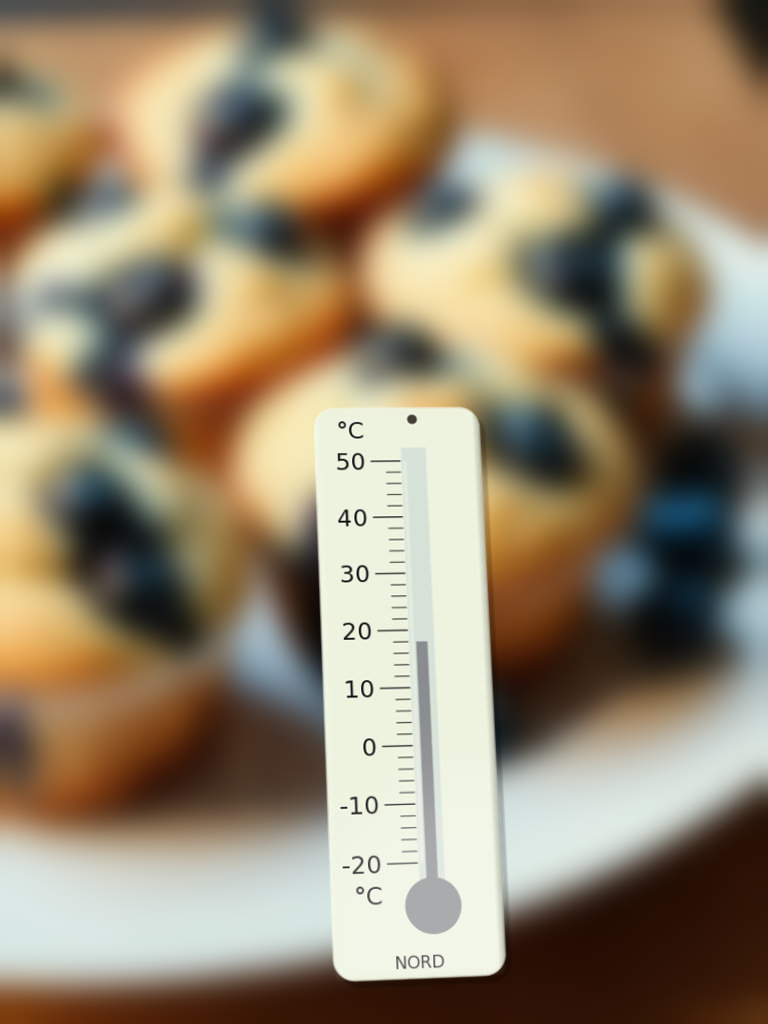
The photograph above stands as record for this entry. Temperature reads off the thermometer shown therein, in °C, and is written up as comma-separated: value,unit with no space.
18,°C
